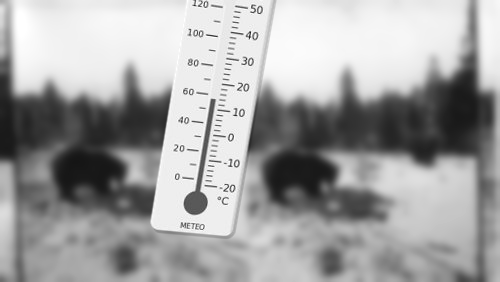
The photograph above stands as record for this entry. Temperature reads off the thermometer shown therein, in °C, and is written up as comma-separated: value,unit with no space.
14,°C
